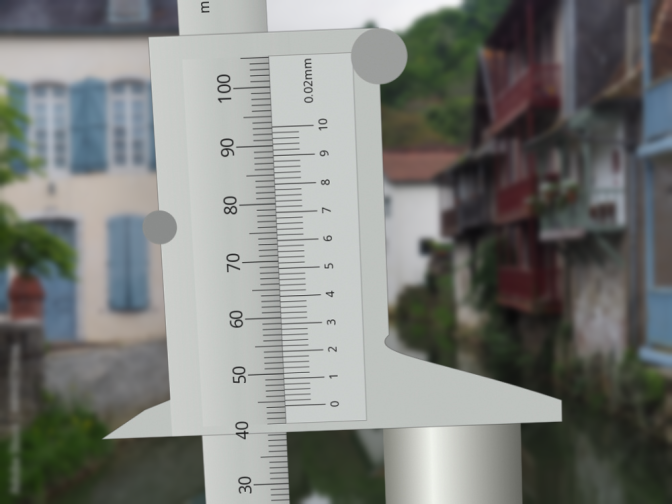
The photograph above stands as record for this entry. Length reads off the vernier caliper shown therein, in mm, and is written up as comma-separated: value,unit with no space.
44.2,mm
